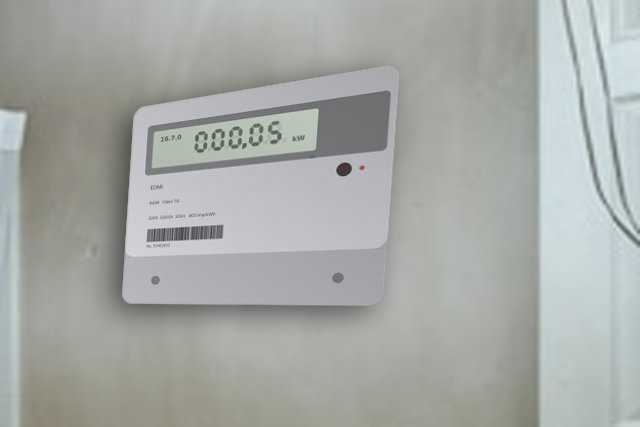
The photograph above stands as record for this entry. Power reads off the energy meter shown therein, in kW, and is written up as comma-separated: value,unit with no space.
0.05,kW
